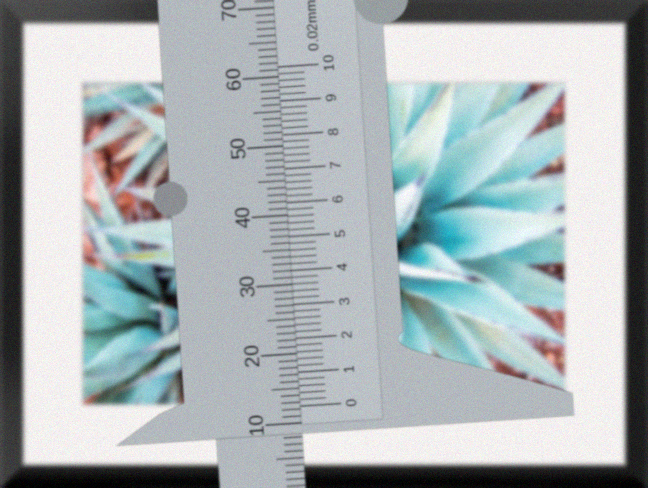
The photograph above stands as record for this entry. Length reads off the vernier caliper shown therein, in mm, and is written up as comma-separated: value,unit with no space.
12.4,mm
